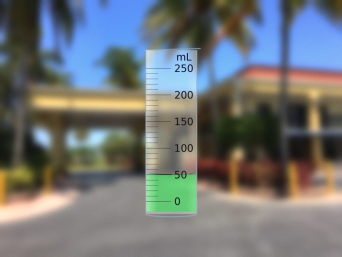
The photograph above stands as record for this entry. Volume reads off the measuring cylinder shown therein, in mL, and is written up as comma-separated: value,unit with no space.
50,mL
